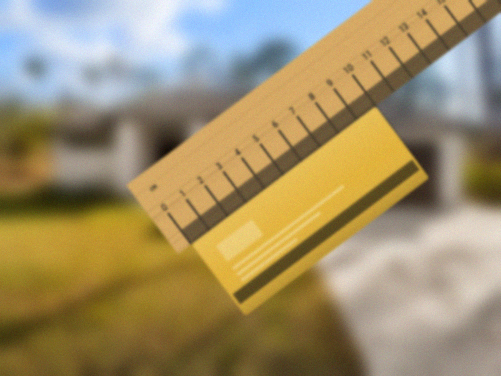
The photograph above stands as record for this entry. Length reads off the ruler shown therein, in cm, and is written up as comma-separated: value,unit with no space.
10,cm
